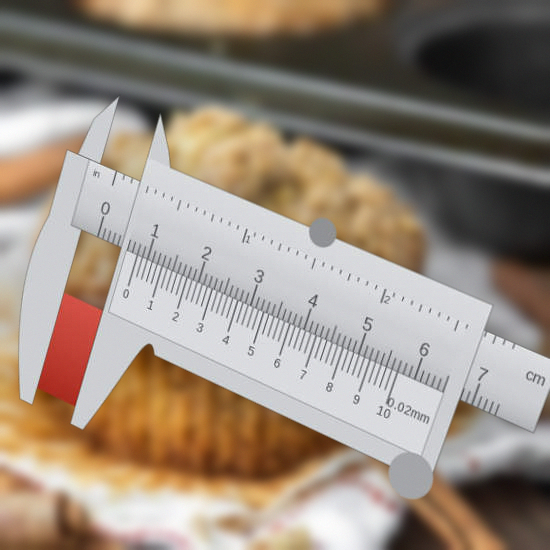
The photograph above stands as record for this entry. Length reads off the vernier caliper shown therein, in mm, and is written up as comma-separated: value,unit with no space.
8.0,mm
